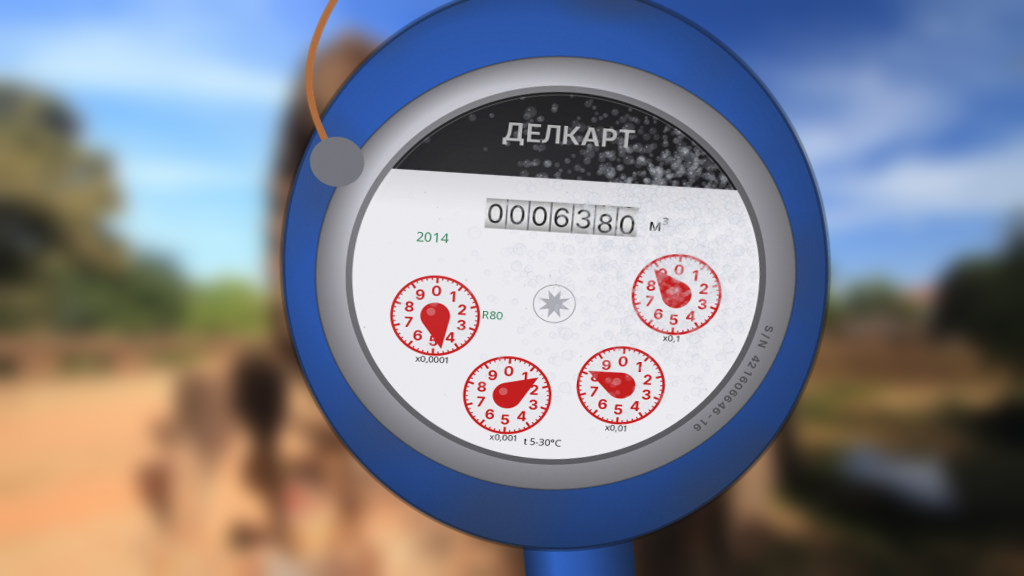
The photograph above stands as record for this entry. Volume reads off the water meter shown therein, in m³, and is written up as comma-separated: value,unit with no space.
6379.8814,m³
